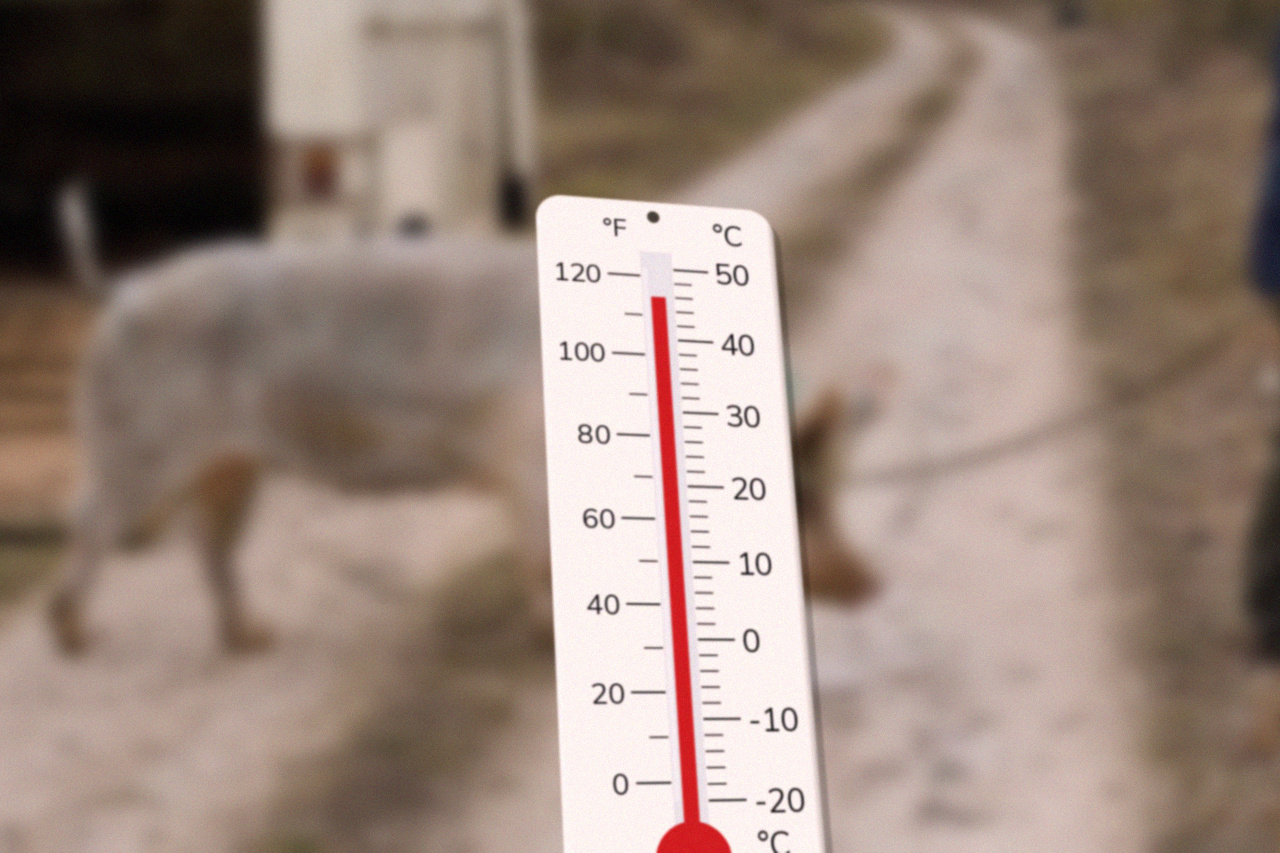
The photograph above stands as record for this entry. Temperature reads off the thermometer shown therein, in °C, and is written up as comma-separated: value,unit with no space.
46,°C
